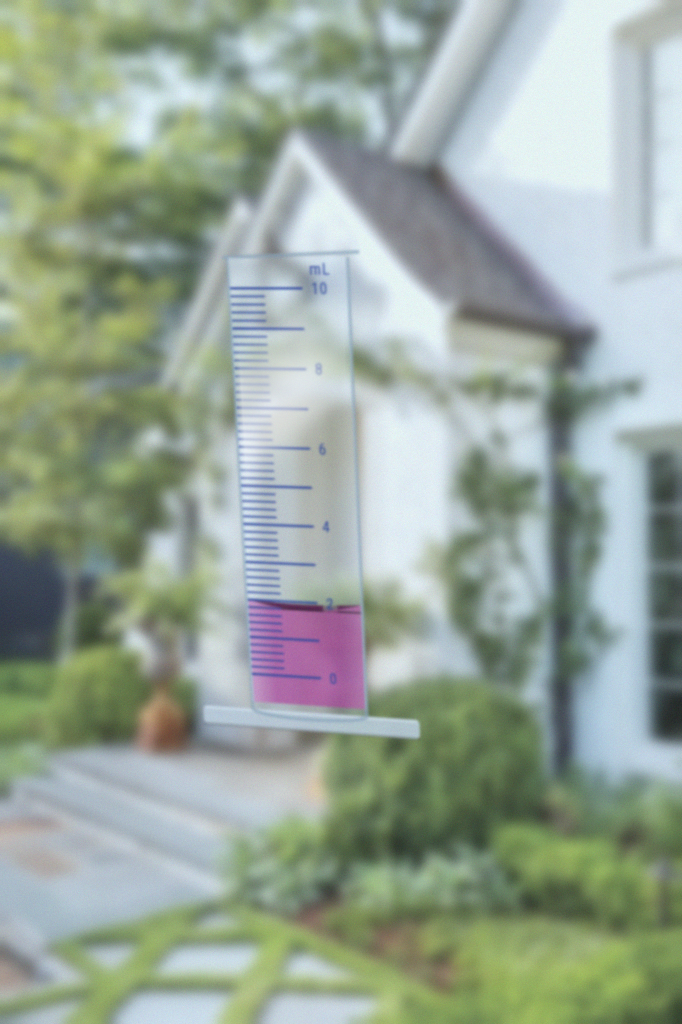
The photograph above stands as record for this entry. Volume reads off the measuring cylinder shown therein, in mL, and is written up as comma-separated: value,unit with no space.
1.8,mL
